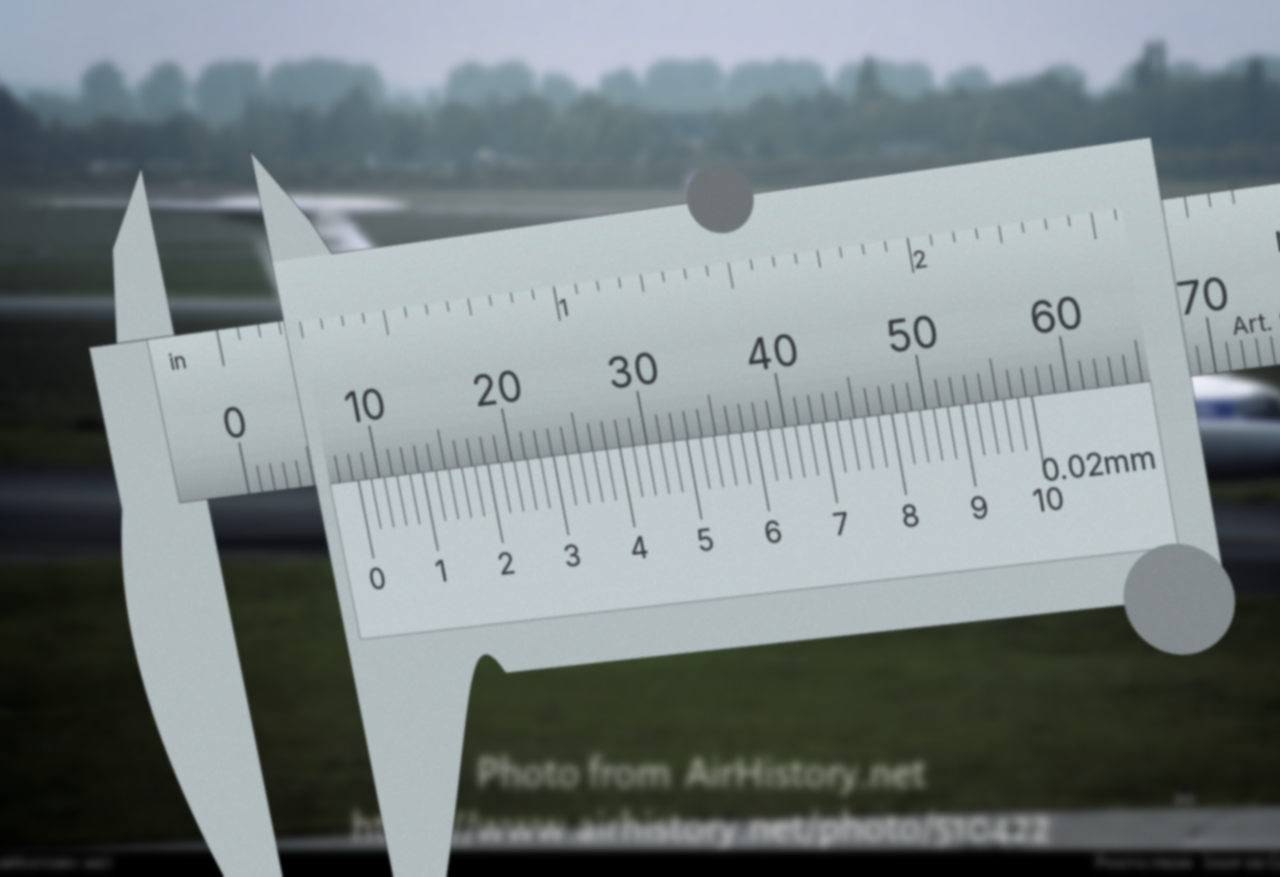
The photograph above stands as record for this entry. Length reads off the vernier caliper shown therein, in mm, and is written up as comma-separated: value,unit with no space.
8.4,mm
